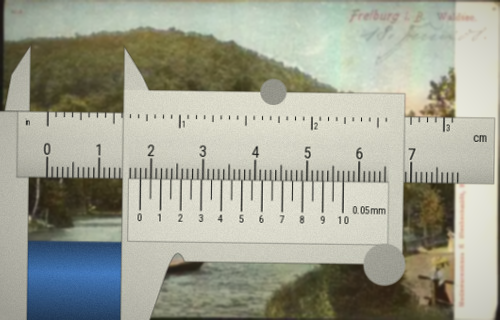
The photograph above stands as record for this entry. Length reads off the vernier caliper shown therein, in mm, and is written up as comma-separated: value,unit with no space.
18.0,mm
